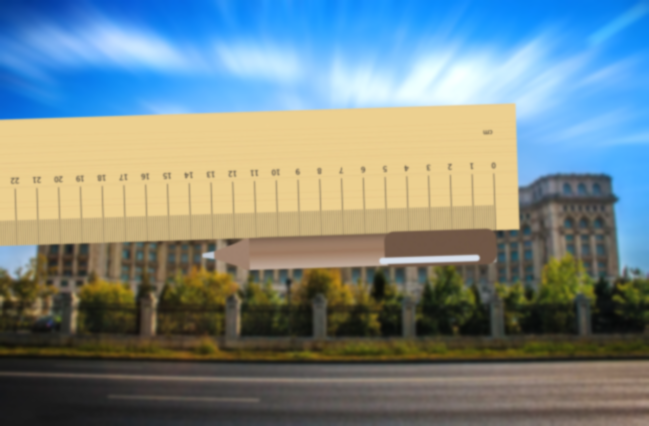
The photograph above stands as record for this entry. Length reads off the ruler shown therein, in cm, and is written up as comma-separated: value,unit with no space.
13.5,cm
